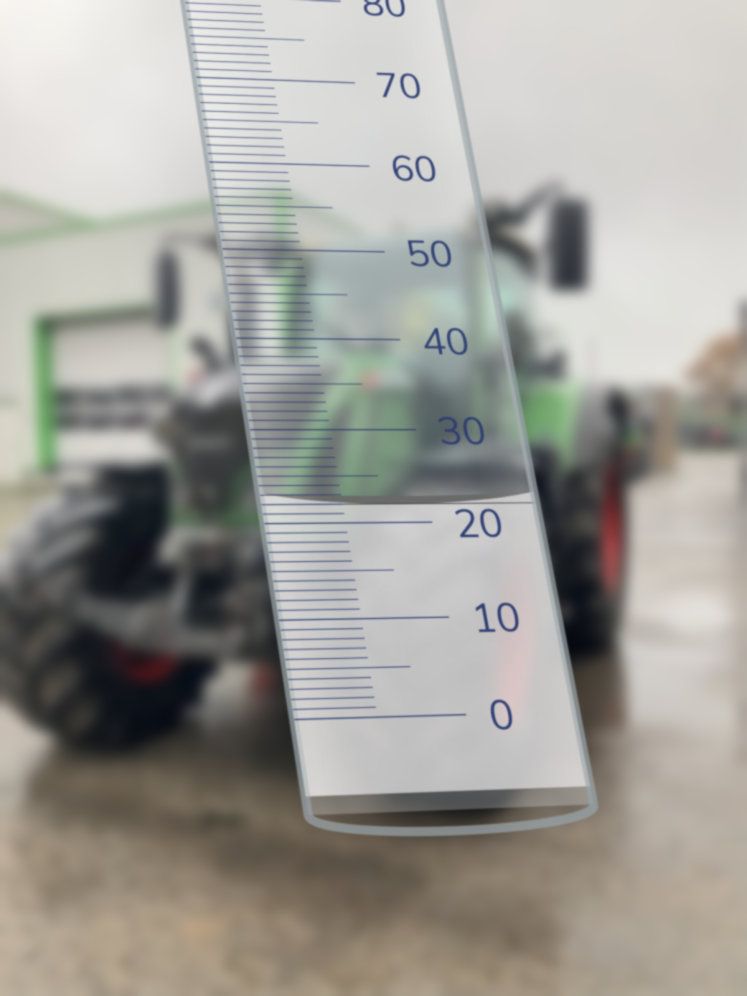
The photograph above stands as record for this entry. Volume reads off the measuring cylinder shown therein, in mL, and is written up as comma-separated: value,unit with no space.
22,mL
